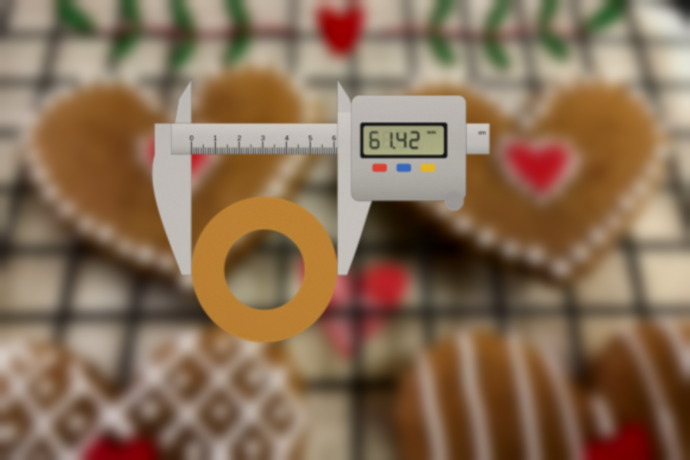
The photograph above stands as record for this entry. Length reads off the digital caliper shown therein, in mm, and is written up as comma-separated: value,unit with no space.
61.42,mm
